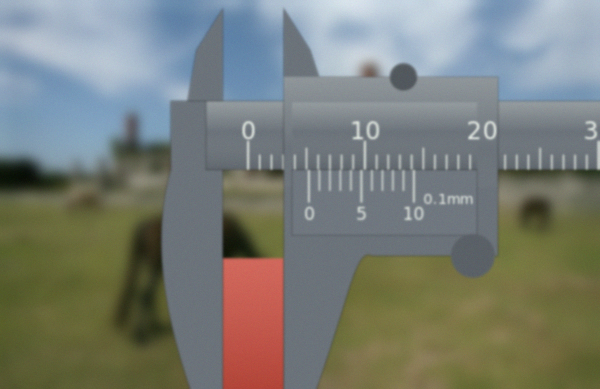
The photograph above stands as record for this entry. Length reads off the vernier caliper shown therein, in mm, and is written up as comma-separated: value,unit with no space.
5.2,mm
